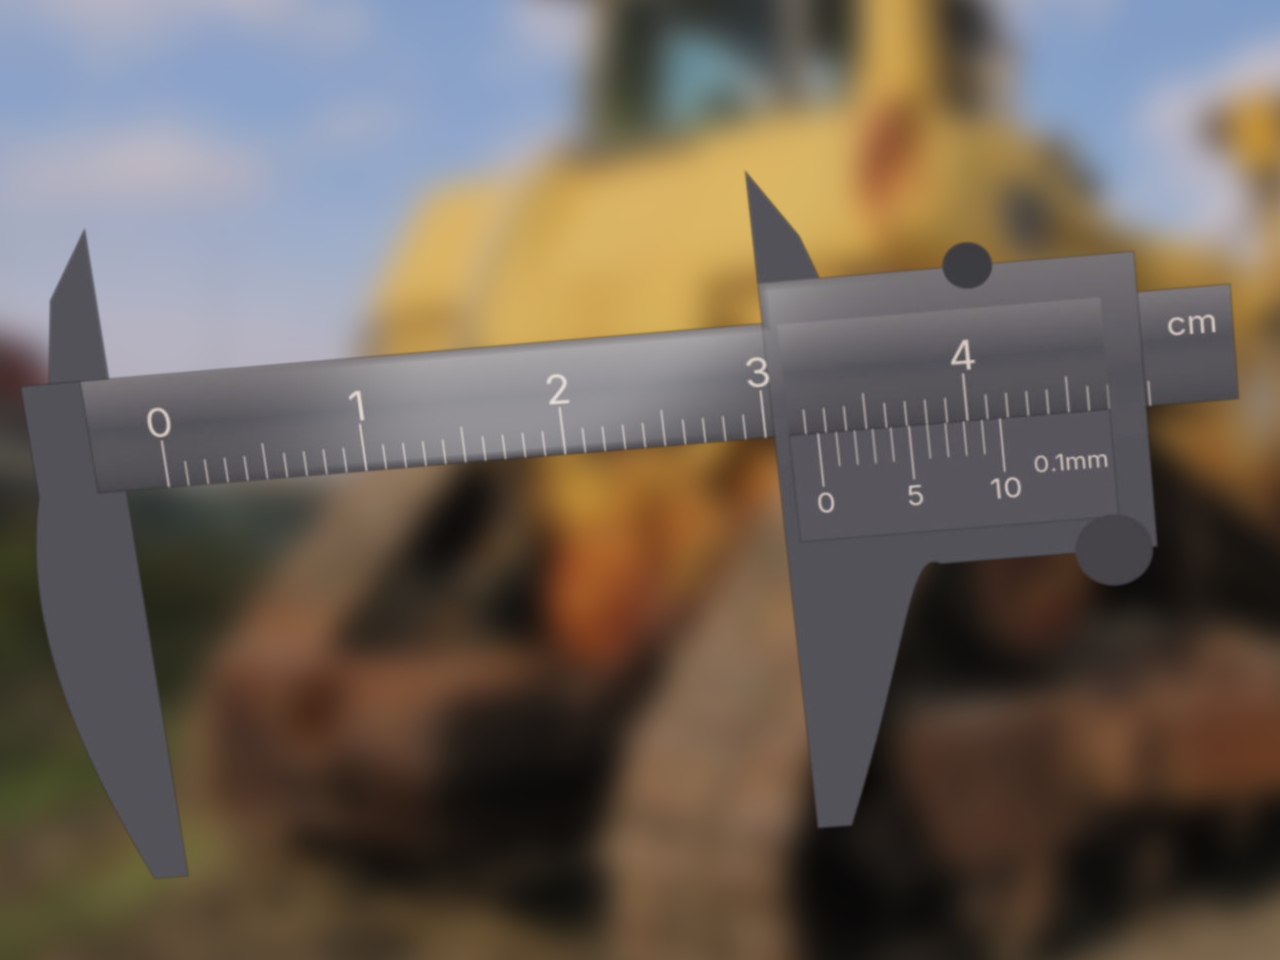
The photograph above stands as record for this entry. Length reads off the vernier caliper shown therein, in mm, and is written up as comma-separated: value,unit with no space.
32.6,mm
